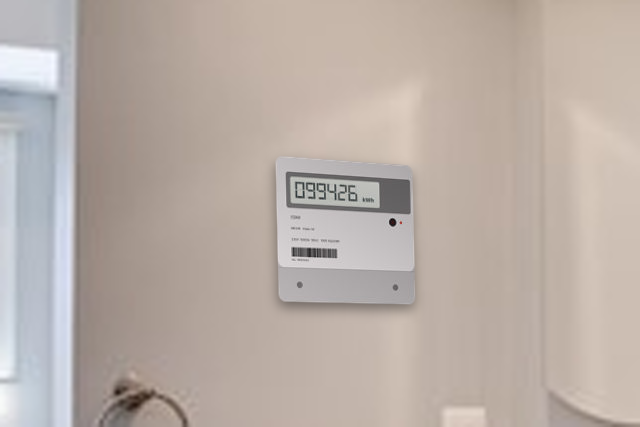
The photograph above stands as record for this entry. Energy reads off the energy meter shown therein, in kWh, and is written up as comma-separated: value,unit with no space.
99426,kWh
